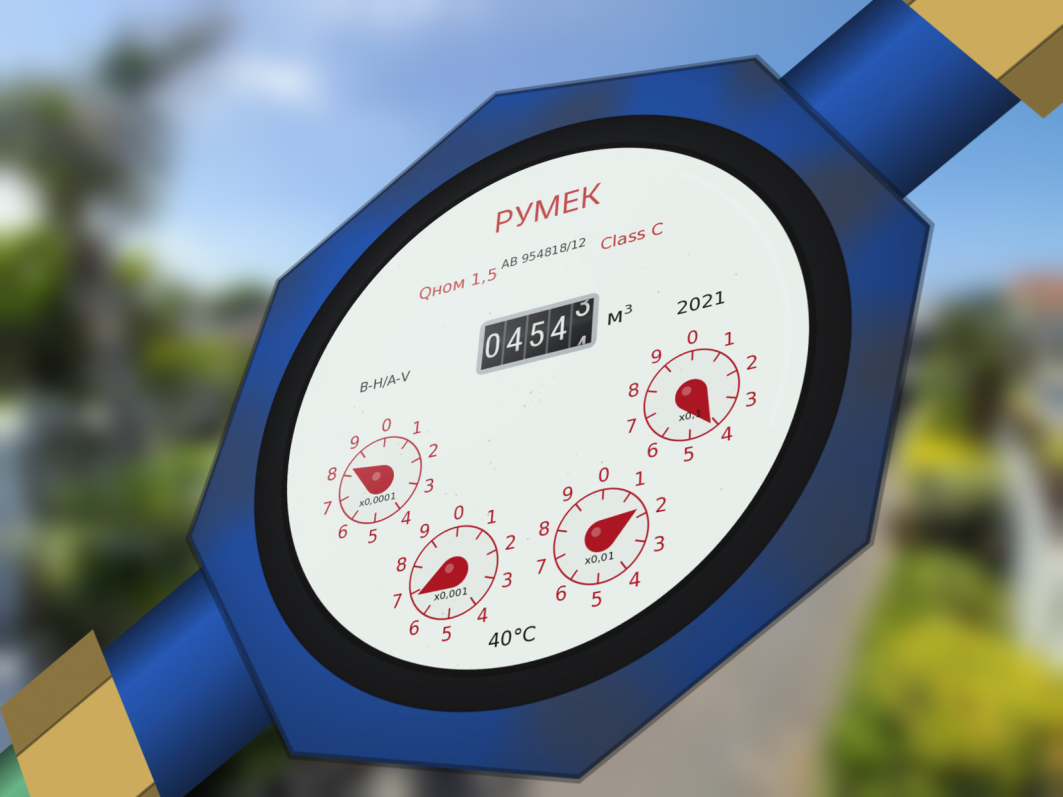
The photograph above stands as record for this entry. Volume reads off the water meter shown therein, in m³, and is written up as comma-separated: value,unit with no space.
4543.4168,m³
